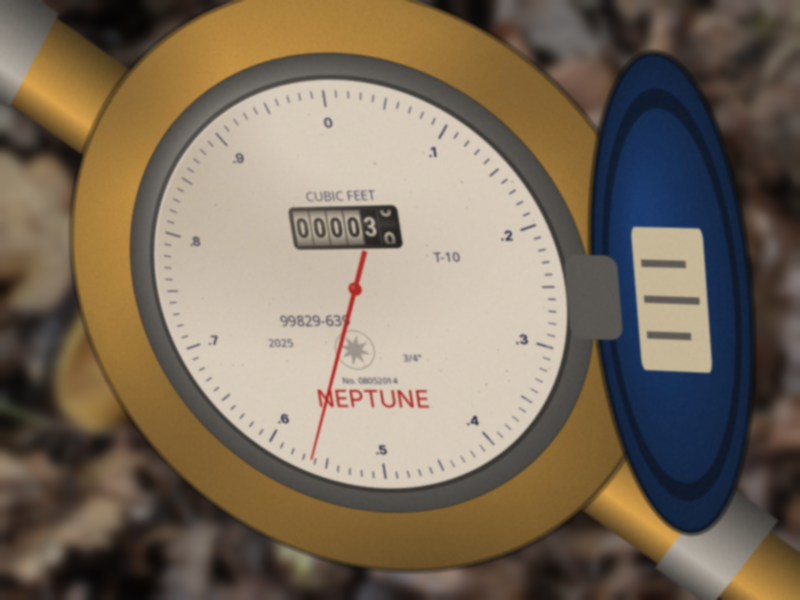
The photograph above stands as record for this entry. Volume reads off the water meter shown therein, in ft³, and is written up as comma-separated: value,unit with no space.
38.56,ft³
